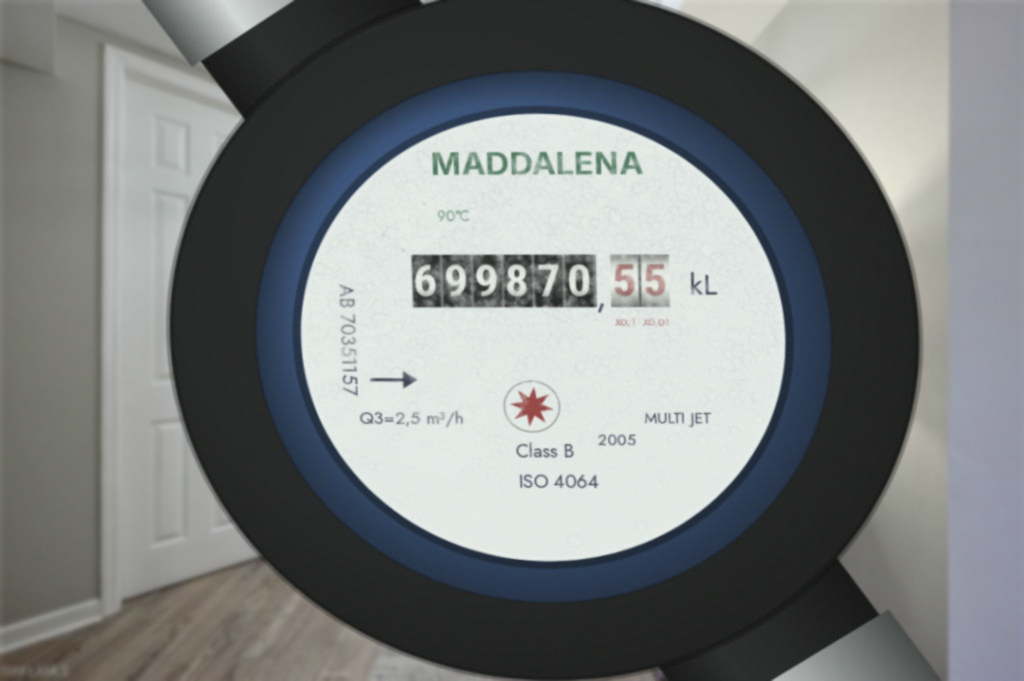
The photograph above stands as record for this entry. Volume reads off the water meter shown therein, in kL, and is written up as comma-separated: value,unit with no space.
699870.55,kL
